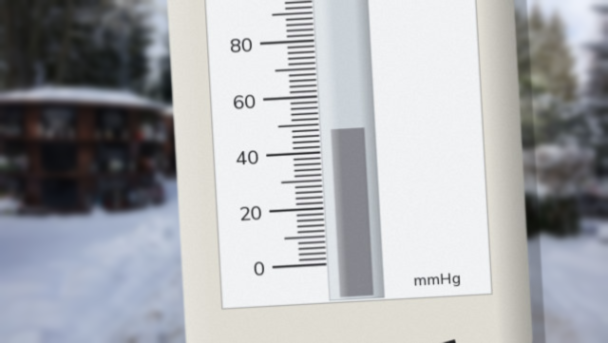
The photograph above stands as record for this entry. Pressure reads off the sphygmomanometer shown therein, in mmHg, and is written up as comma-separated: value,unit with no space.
48,mmHg
